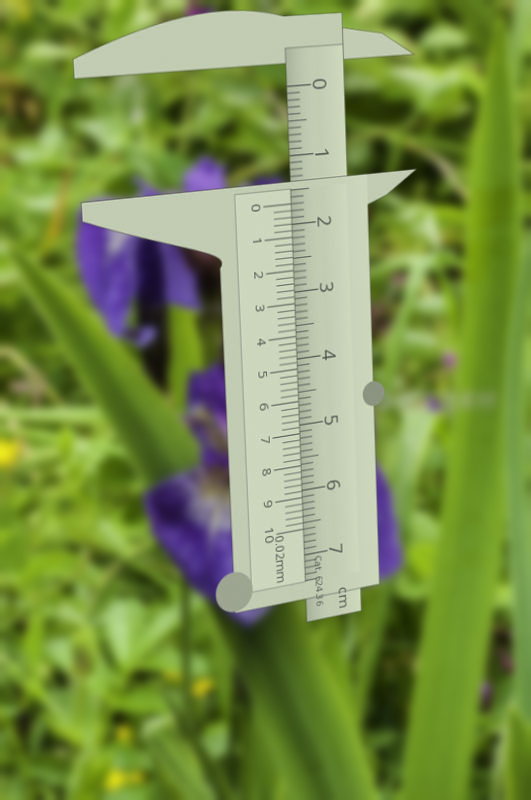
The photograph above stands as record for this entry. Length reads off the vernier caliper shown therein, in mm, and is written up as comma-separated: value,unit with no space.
17.0,mm
